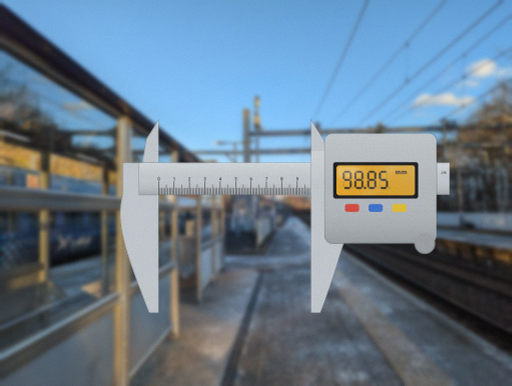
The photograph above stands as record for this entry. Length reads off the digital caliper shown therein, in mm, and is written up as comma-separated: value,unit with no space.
98.85,mm
